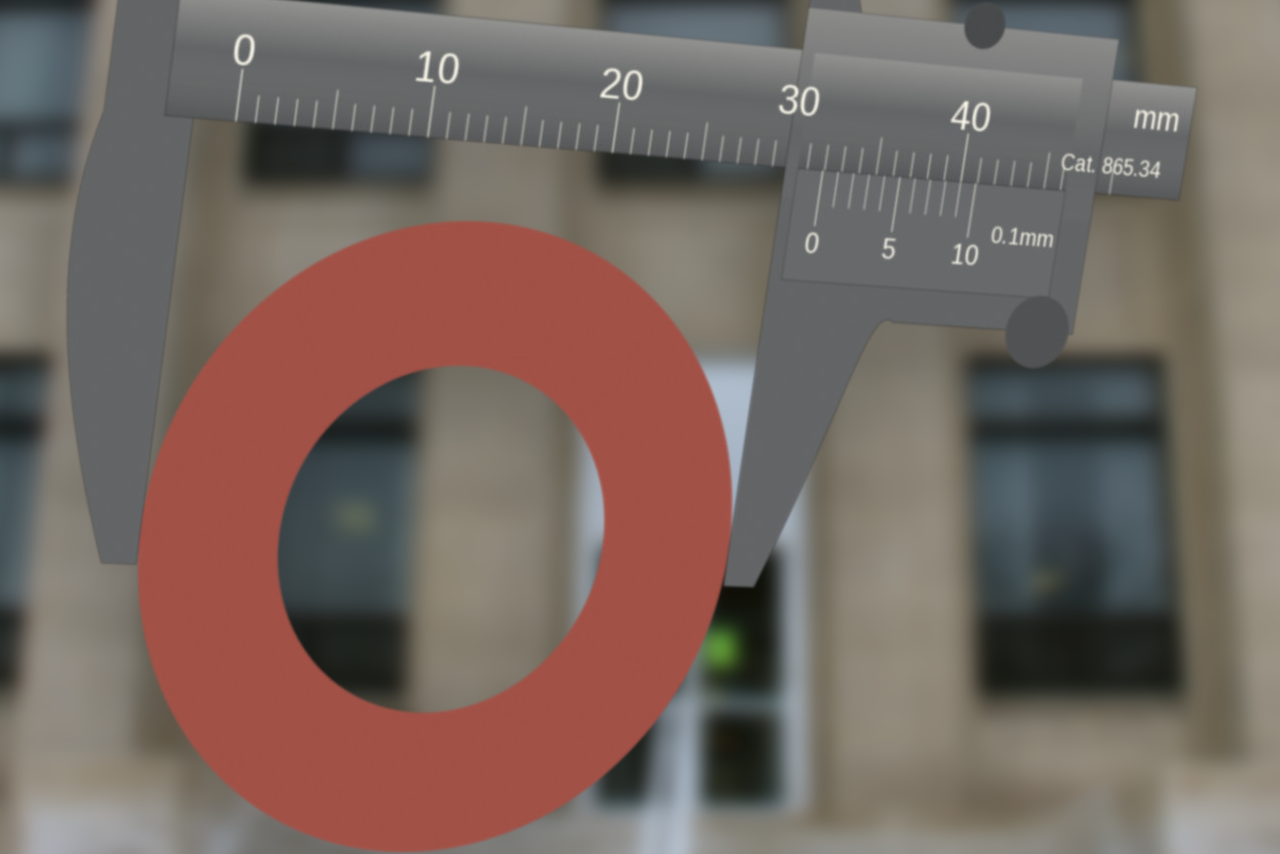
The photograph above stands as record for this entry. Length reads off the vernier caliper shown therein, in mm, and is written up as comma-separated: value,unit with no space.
31.9,mm
